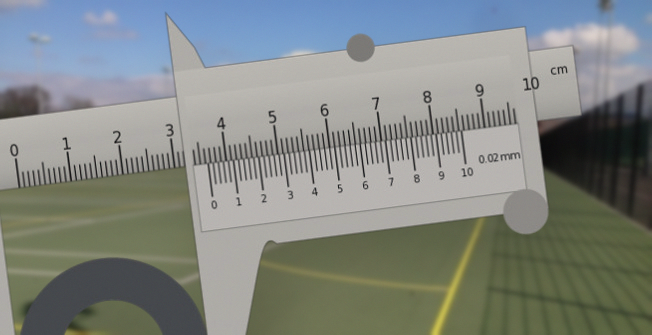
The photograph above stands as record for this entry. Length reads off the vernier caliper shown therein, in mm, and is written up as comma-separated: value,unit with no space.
36.5,mm
